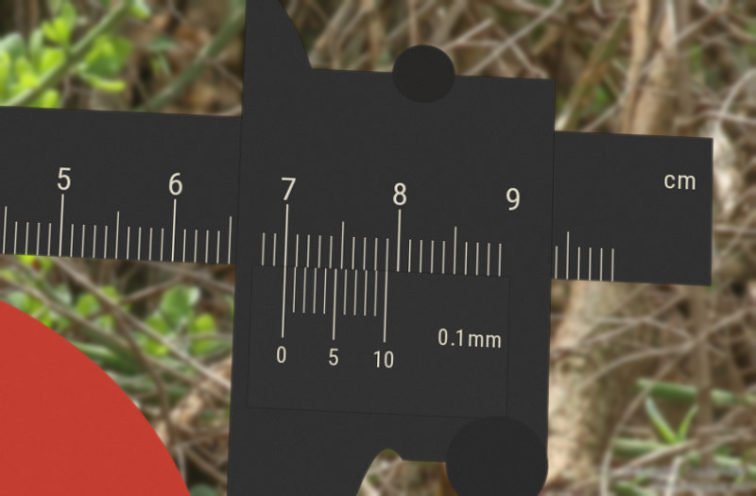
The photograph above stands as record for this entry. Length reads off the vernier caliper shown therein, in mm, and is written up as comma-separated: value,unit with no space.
70.0,mm
